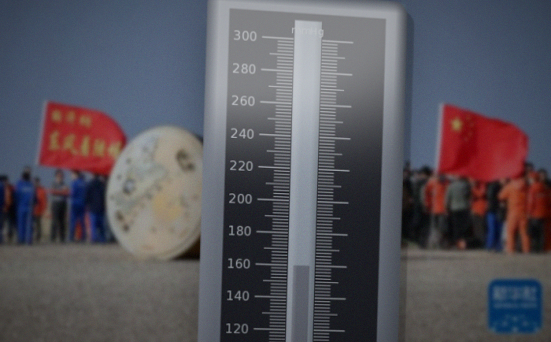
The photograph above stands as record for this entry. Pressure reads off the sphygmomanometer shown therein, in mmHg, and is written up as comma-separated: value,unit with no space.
160,mmHg
